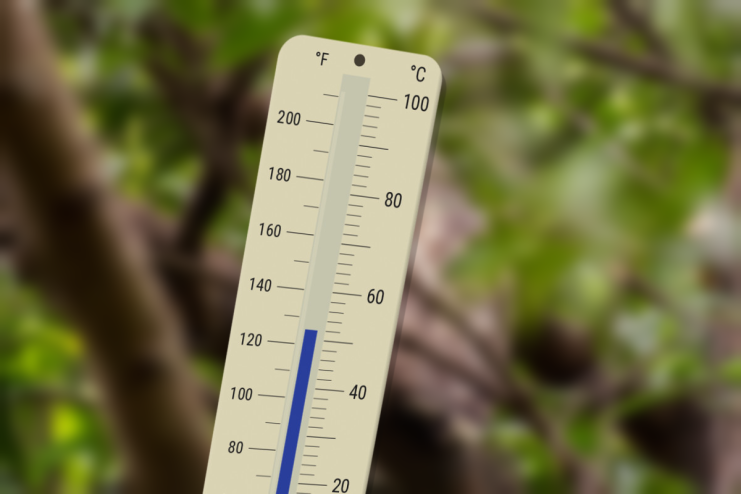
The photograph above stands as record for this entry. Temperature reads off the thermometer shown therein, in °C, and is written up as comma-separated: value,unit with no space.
52,°C
